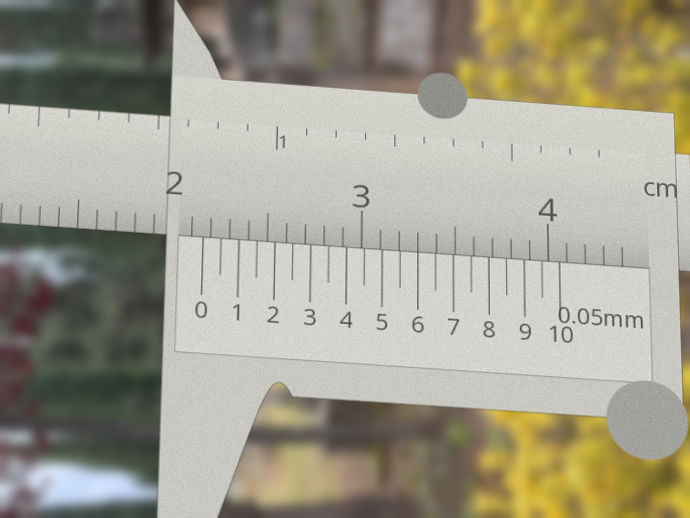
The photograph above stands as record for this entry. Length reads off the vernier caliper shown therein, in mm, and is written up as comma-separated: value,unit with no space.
21.6,mm
